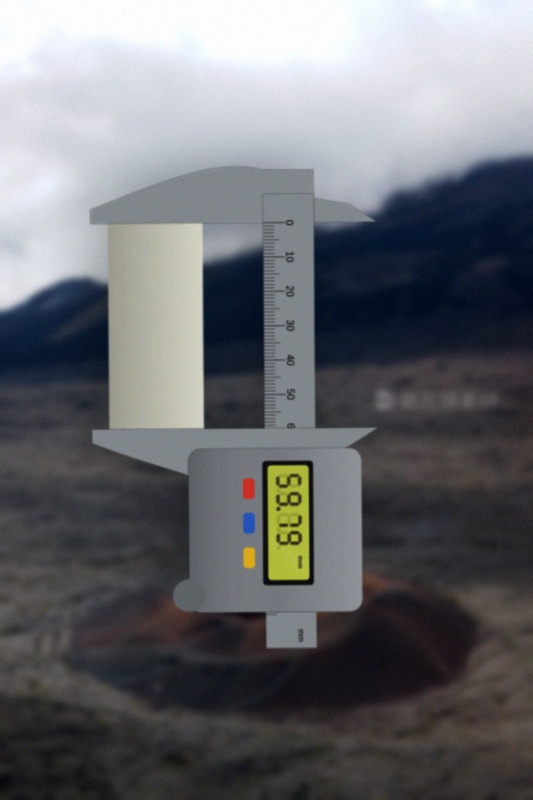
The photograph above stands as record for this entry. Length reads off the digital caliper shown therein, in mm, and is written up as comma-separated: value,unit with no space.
59.79,mm
